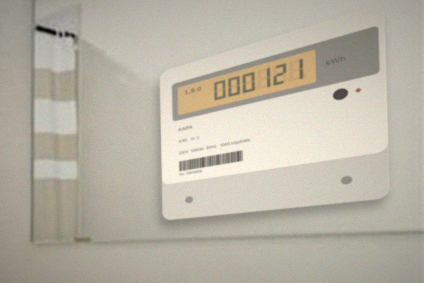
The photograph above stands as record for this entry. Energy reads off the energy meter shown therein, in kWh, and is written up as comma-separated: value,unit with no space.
121,kWh
